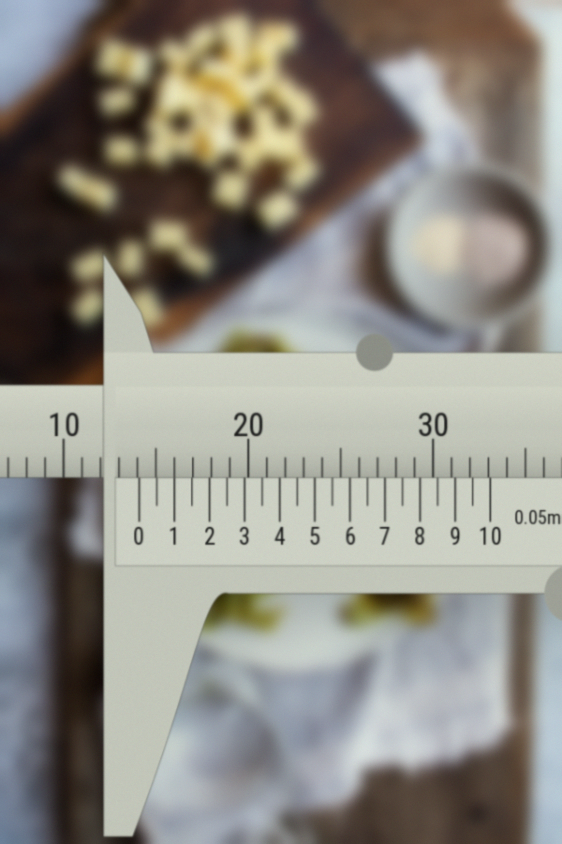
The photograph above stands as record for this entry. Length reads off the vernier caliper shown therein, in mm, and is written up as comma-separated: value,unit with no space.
14.1,mm
